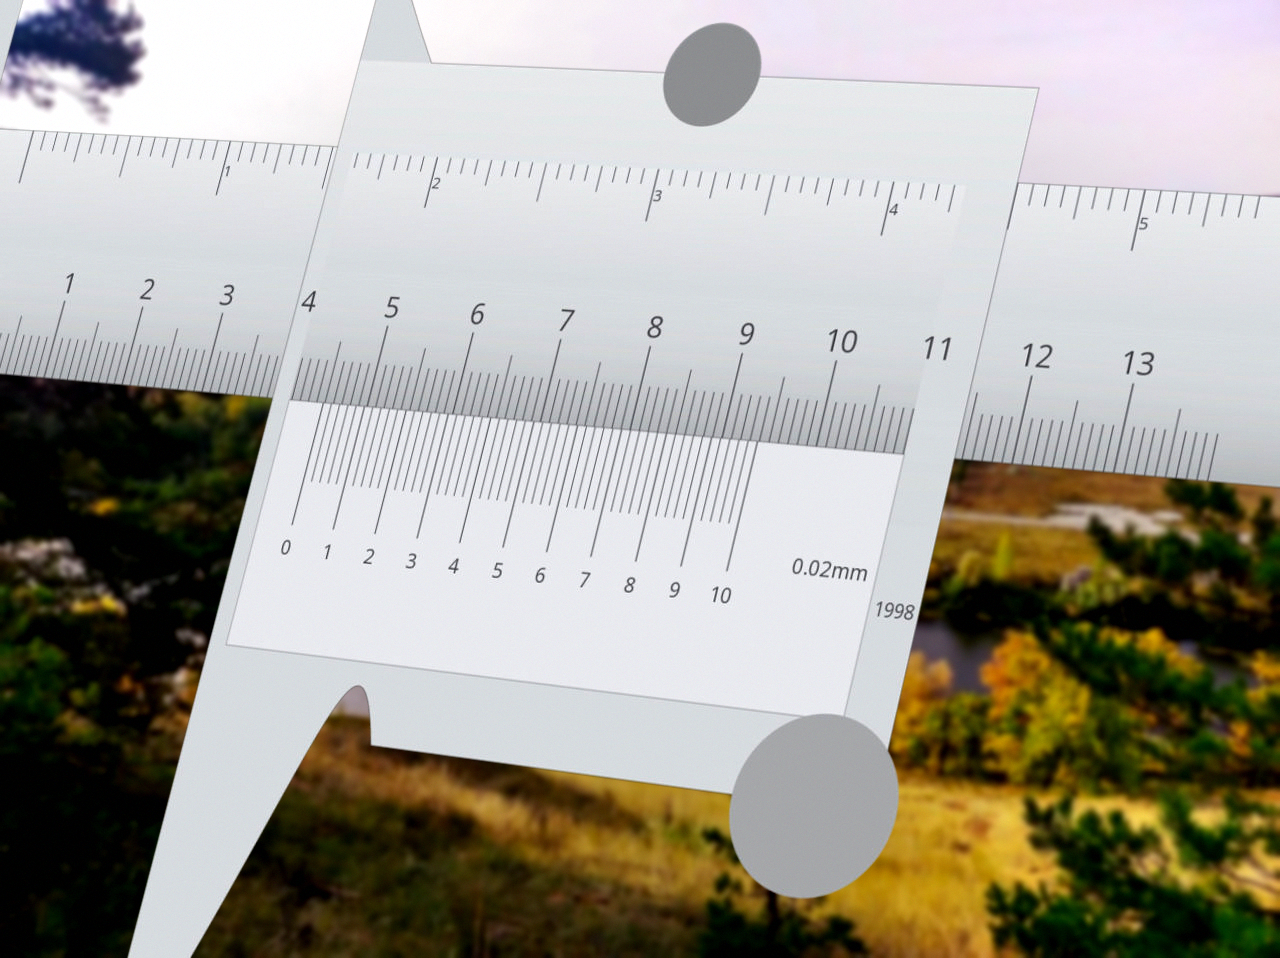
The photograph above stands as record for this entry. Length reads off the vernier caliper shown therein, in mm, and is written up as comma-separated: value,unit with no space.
44.8,mm
